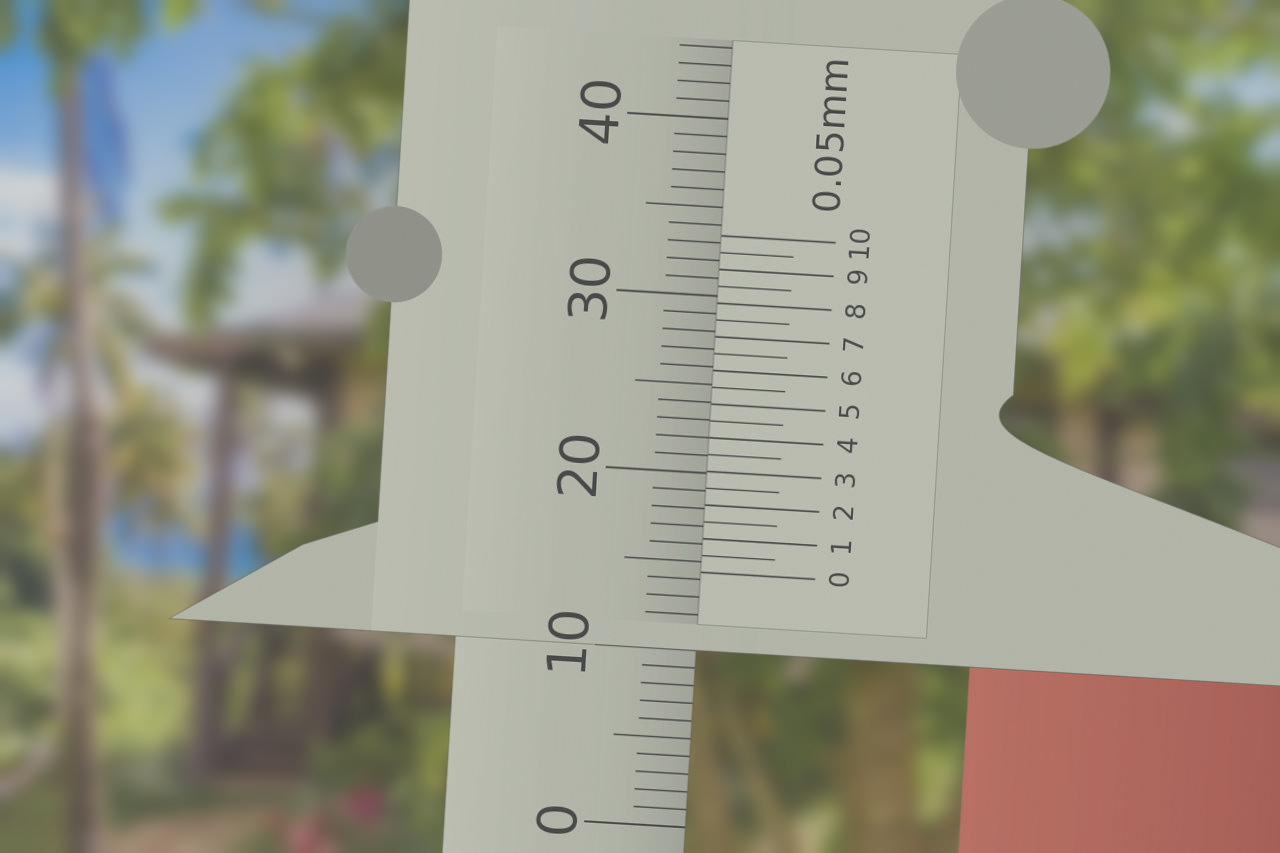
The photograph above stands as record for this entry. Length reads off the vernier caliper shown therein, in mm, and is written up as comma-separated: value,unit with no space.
14.4,mm
